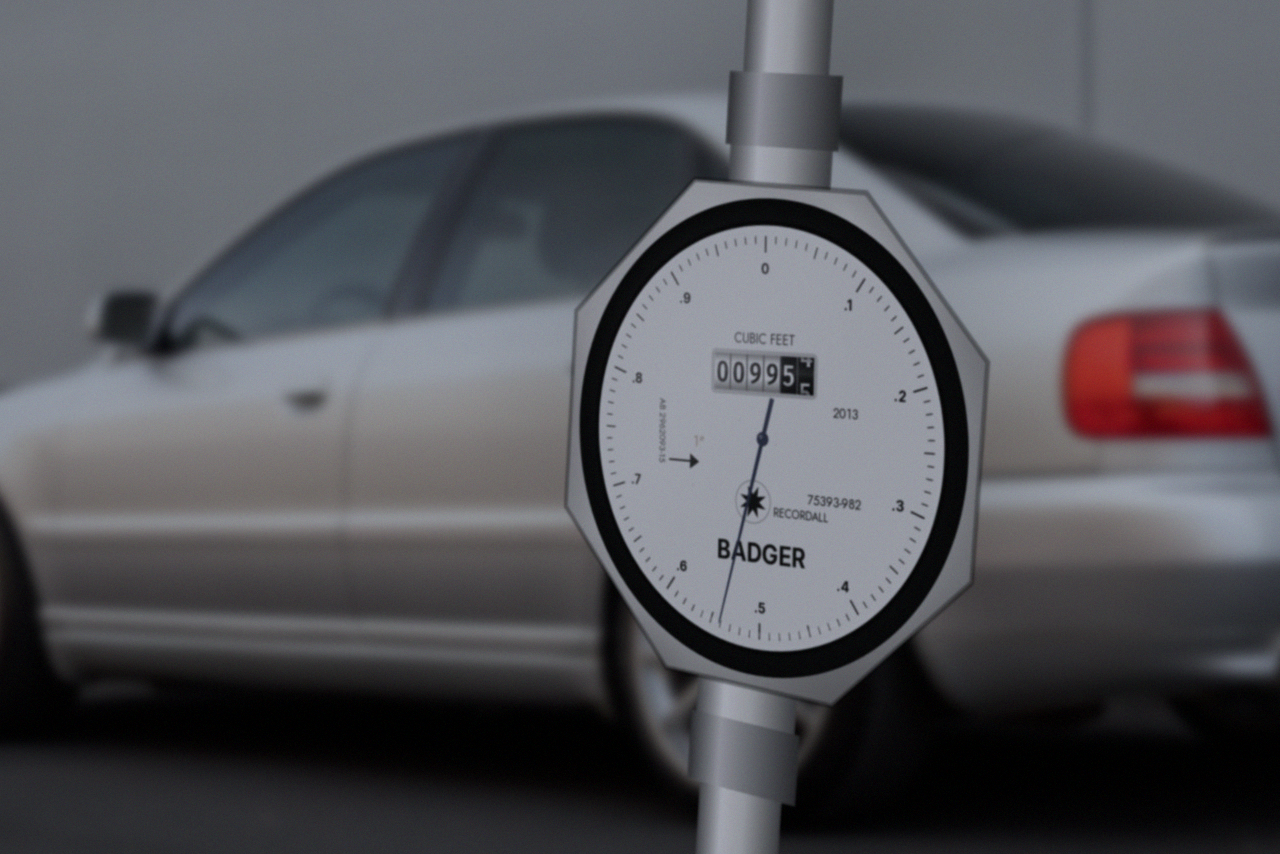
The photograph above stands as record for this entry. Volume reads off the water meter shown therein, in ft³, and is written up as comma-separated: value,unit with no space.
9954.54,ft³
